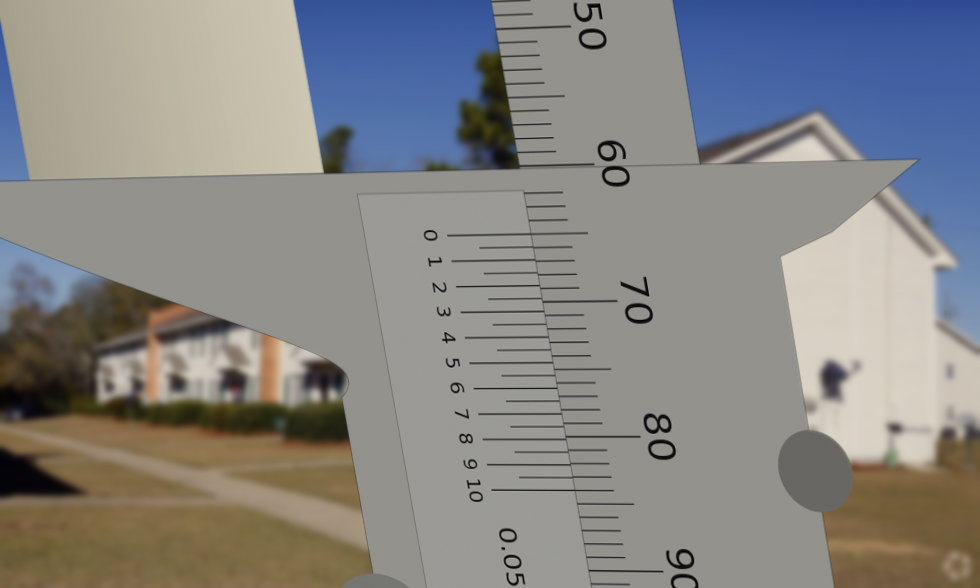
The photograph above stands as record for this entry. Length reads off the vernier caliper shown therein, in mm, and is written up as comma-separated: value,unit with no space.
65.0,mm
